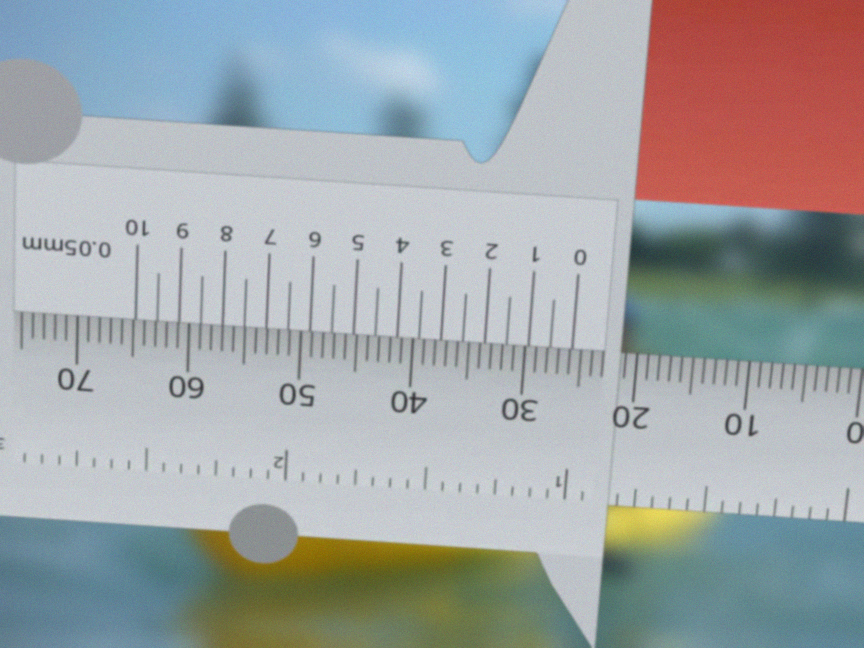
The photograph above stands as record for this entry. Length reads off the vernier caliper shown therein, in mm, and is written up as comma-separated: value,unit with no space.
25.8,mm
